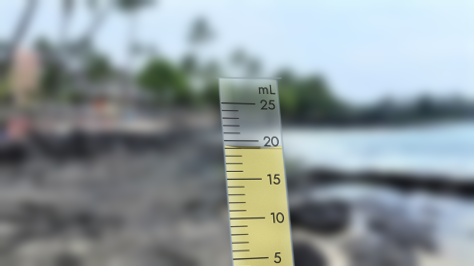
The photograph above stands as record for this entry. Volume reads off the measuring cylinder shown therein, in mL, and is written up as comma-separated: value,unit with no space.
19,mL
